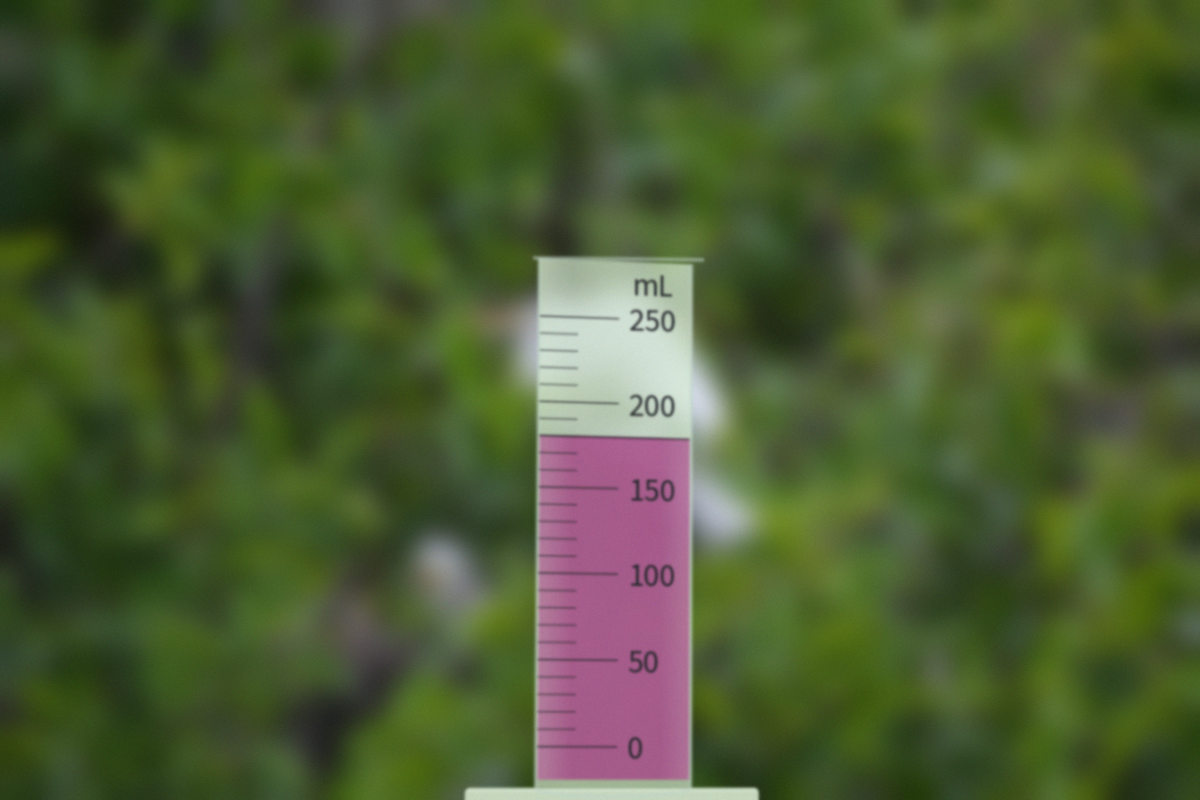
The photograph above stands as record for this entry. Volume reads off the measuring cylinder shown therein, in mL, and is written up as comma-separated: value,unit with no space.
180,mL
